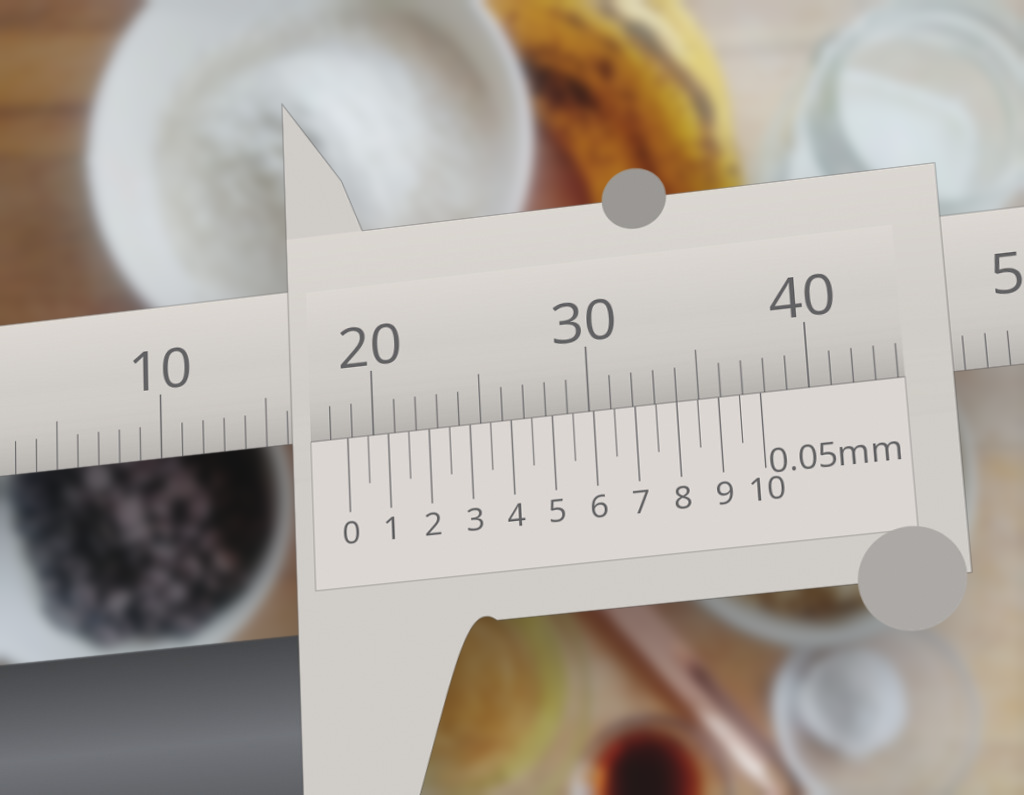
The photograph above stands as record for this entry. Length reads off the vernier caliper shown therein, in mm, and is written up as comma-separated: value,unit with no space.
18.8,mm
